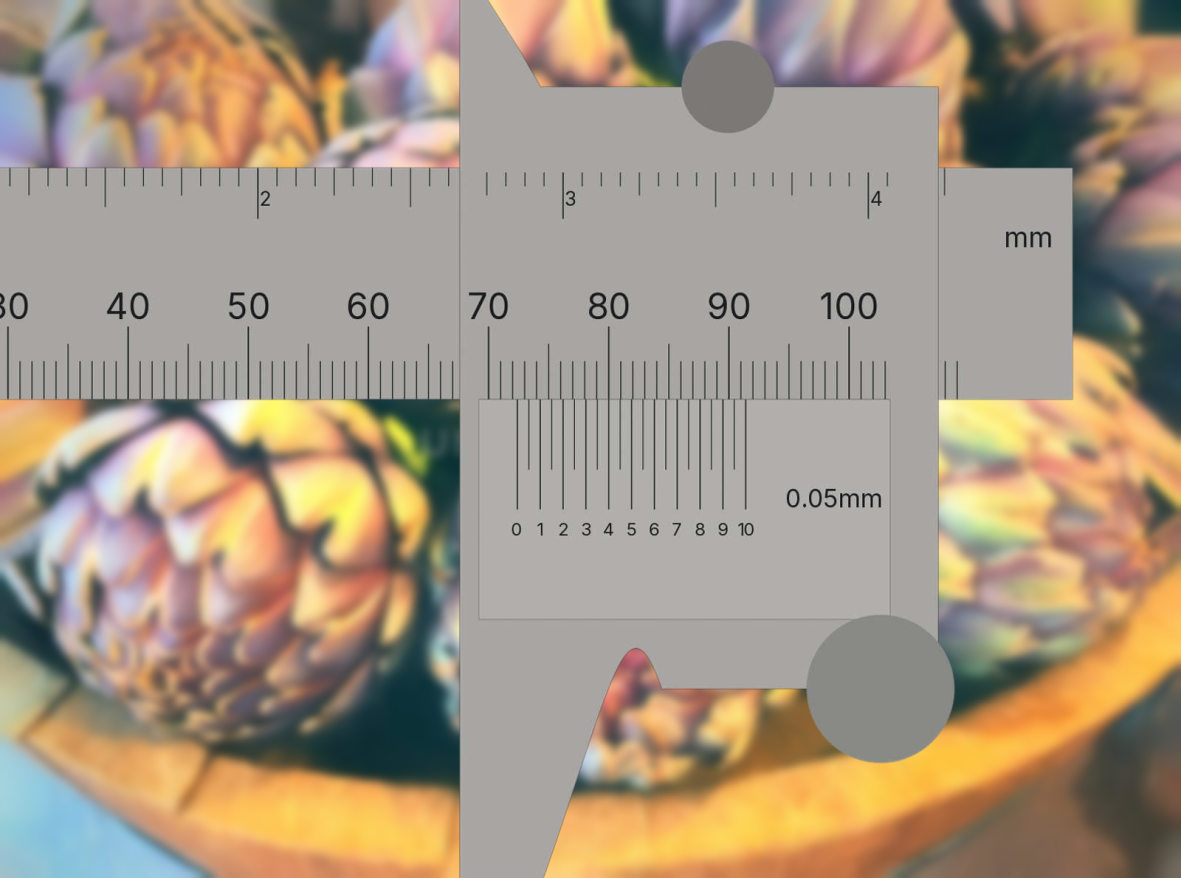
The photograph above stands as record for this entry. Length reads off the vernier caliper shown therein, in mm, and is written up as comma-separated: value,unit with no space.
72.4,mm
